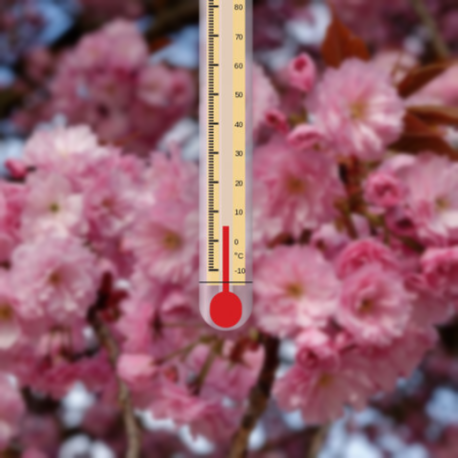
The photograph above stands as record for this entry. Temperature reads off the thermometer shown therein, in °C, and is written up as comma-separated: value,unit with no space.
5,°C
